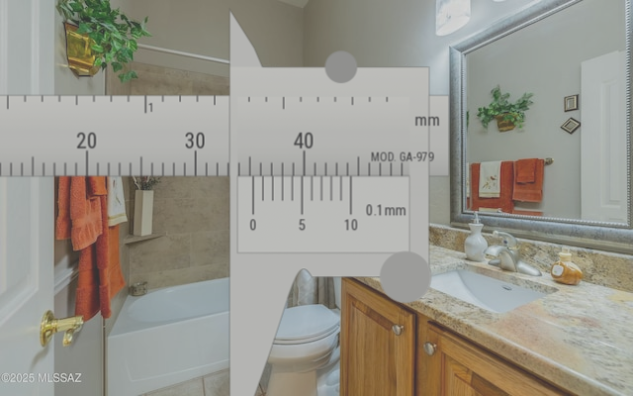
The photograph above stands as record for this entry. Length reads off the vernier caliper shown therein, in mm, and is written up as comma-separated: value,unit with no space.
35.3,mm
